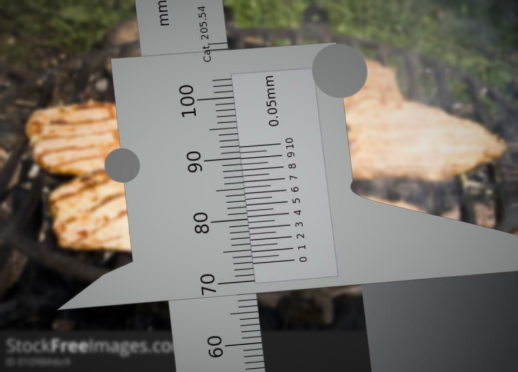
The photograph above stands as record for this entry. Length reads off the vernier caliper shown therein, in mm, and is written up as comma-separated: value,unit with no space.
72.8,mm
